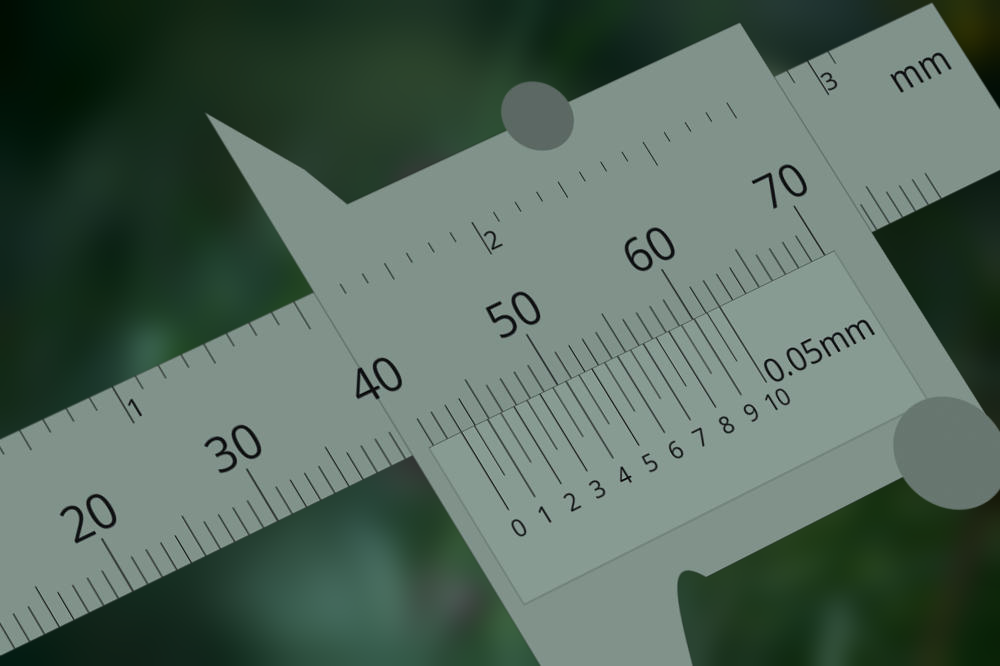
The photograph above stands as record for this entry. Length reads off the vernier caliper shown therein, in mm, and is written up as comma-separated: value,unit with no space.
43.0,mm
